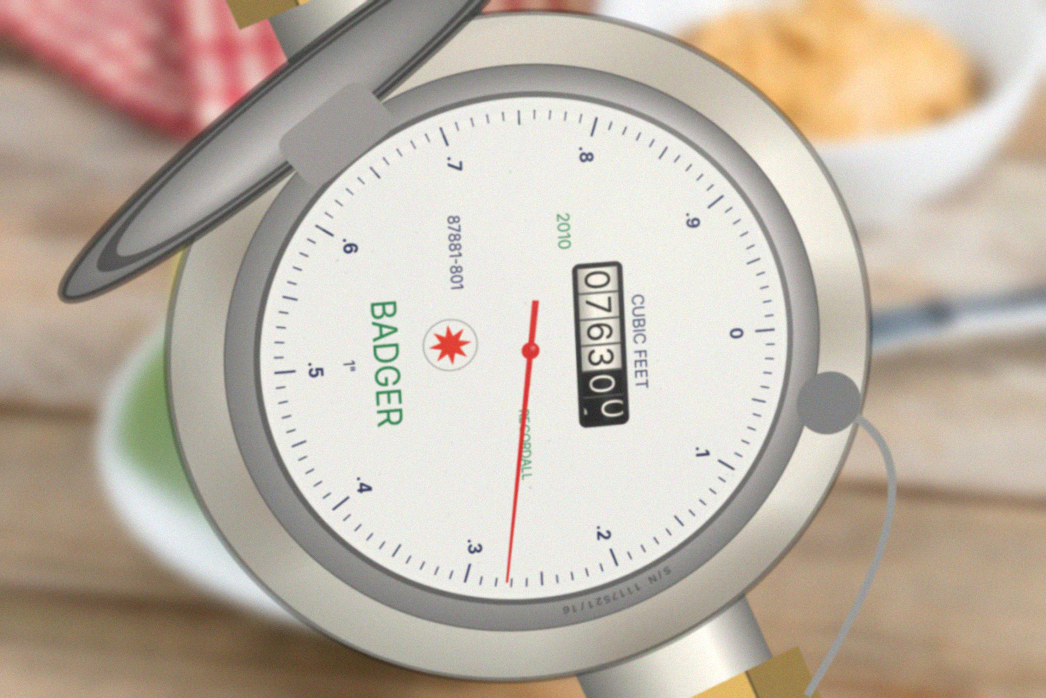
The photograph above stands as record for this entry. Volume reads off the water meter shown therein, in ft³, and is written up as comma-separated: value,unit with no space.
76300.27,ft³
